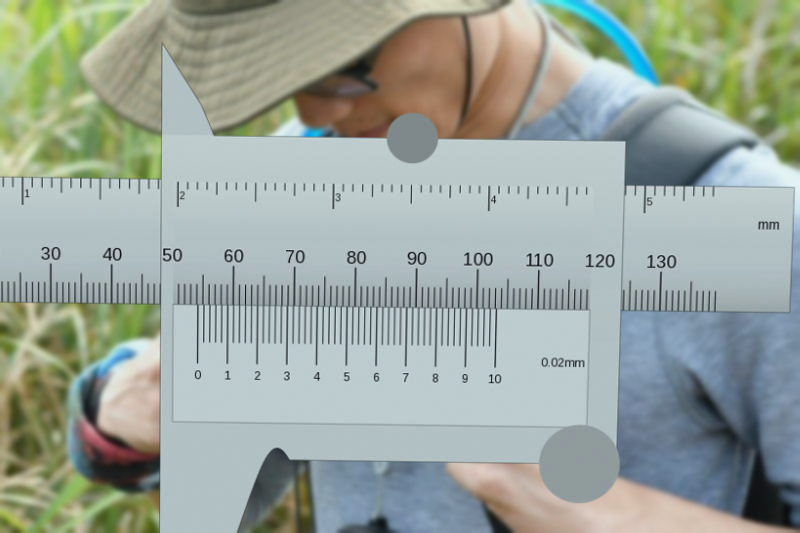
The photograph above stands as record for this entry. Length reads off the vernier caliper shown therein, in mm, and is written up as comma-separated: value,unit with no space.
54.2,mm
